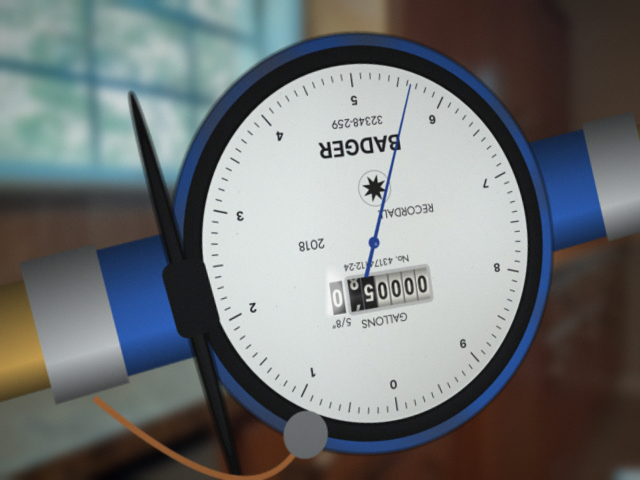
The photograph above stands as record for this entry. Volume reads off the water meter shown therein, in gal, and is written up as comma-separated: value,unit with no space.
575.6,gal
